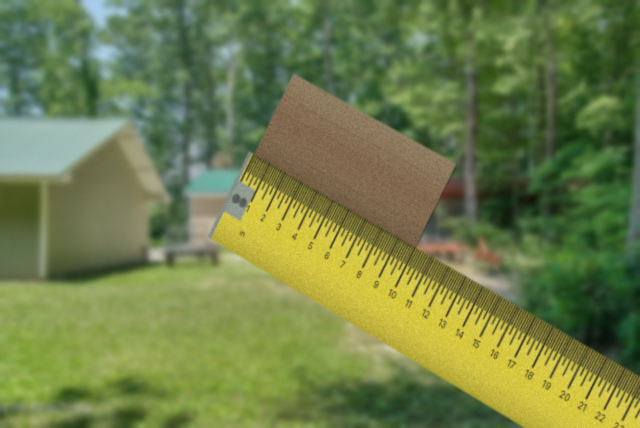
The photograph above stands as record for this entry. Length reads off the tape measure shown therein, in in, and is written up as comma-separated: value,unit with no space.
10,in
